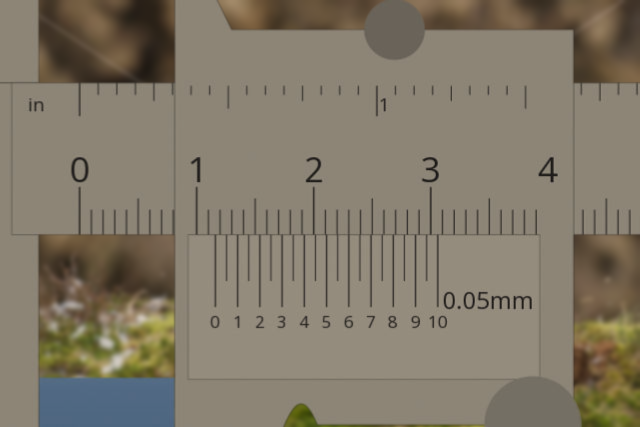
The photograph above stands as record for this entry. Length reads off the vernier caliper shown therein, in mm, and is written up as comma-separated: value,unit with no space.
11.6,mm
